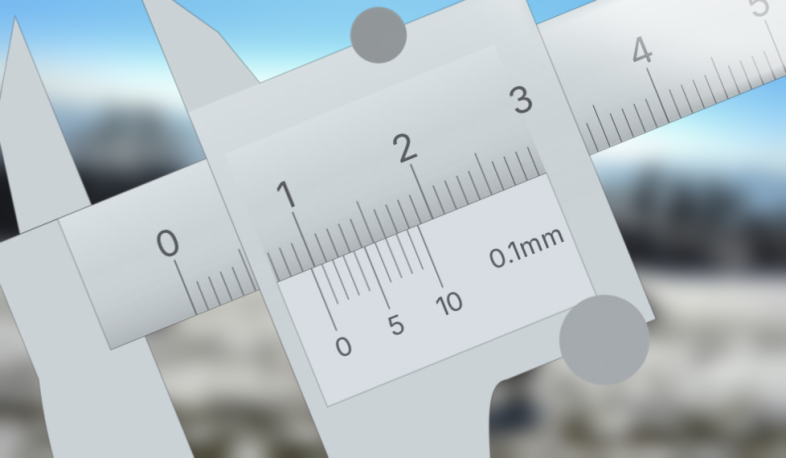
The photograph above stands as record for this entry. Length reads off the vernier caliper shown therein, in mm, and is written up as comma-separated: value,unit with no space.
9.7,mm
